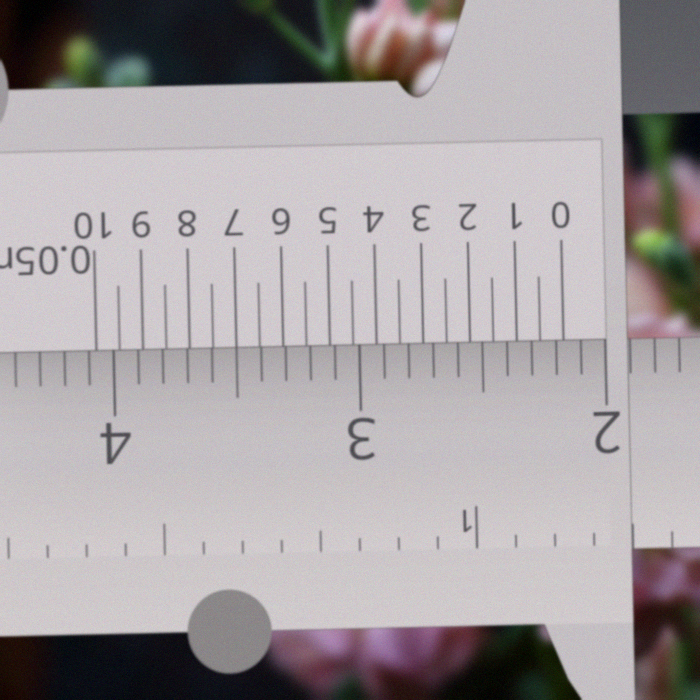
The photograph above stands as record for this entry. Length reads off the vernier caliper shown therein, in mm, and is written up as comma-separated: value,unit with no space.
21.7,mm
